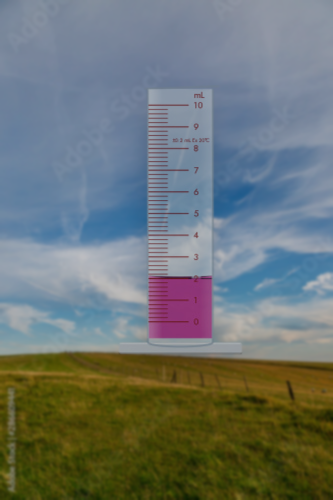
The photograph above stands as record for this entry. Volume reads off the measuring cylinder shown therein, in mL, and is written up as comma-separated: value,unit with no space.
2,mL
